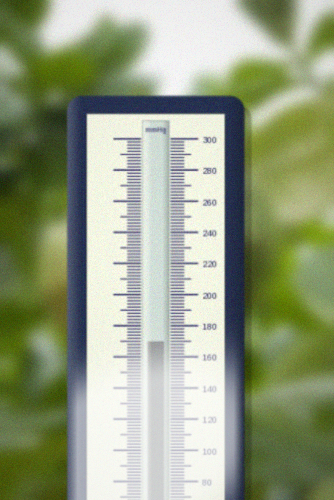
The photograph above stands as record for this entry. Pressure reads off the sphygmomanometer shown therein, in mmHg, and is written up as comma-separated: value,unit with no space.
170,mmHg
